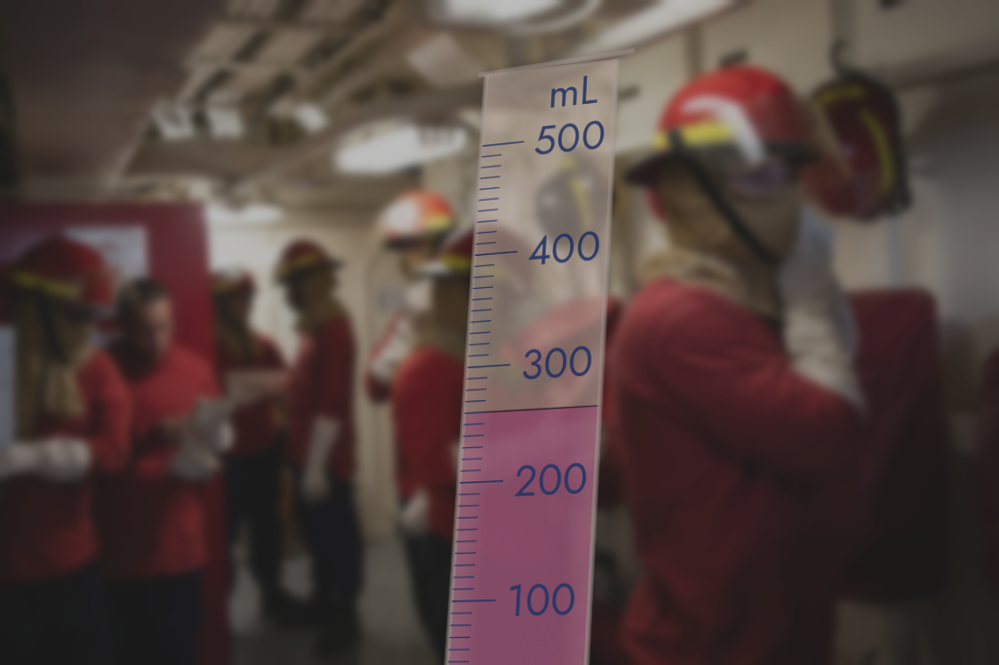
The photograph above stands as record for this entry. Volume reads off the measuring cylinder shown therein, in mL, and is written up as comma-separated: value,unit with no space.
260,mL
